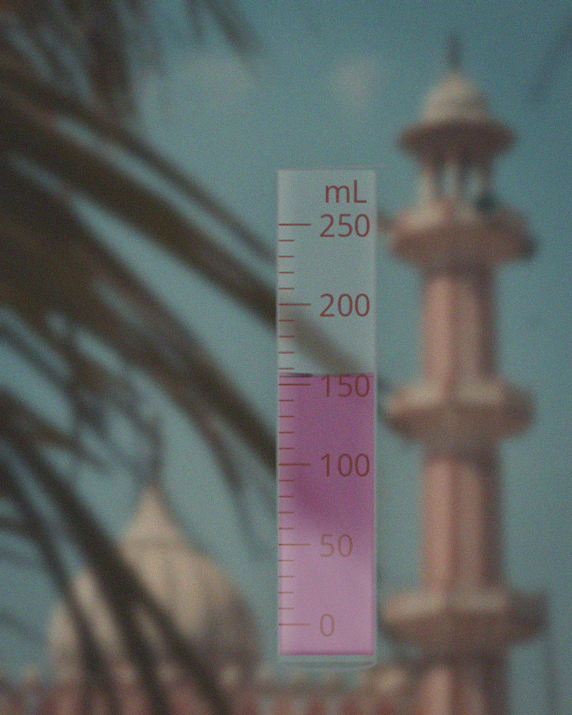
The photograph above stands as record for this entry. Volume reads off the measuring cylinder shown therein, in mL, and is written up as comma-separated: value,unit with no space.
155,mL
